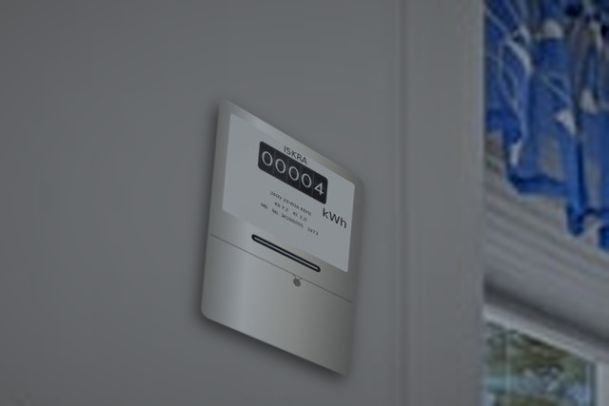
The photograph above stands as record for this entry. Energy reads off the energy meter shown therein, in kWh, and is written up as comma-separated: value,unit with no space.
4,kWh
